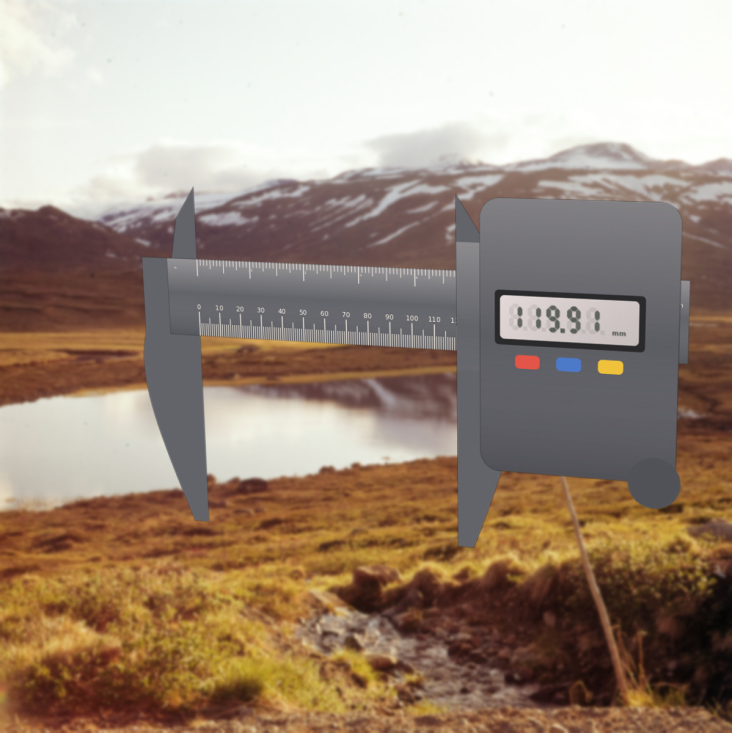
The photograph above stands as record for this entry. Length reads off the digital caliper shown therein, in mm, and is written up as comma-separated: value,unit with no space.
119.91,mm
